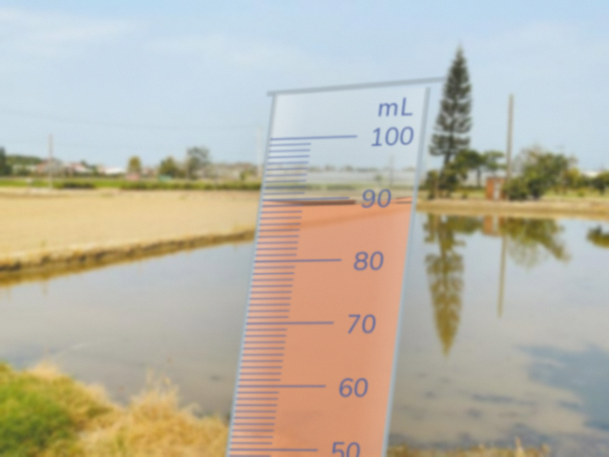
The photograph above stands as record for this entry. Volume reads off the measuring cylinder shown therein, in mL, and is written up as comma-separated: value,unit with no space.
89,mL
